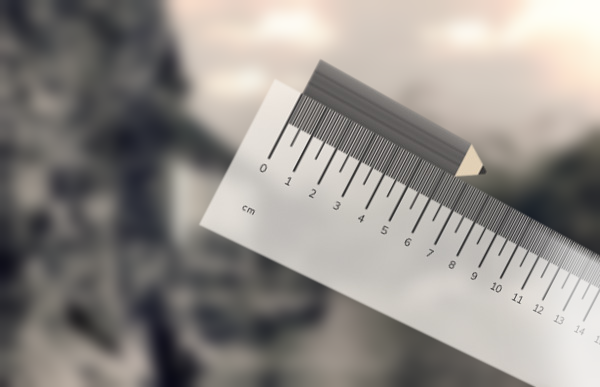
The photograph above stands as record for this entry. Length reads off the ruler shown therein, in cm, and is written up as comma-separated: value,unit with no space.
7.5,cm
